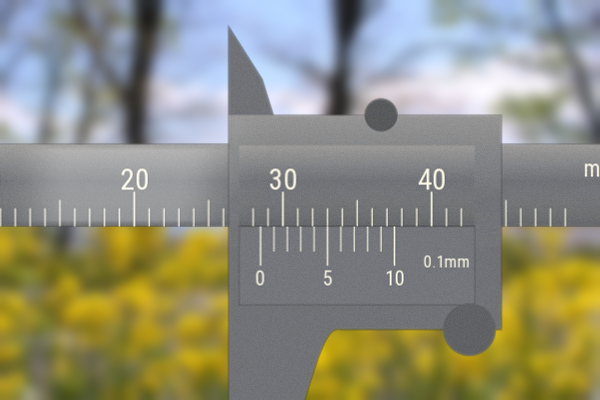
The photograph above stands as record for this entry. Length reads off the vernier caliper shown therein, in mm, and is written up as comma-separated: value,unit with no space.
28.5,mm
